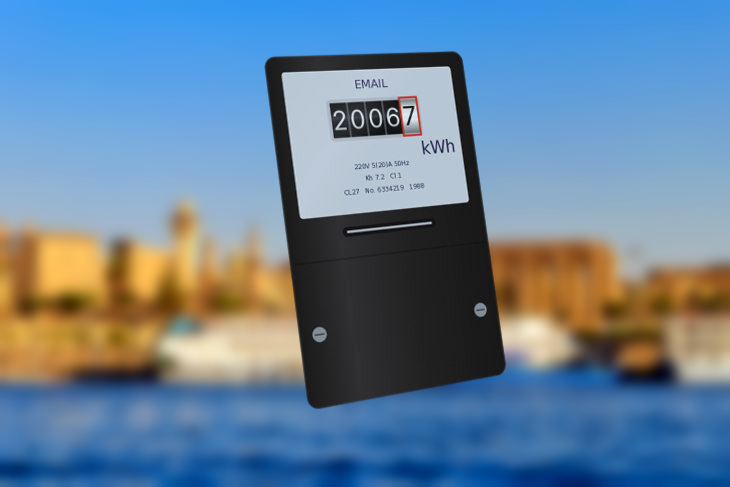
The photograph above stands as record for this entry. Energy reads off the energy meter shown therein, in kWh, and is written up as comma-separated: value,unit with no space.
2006.7,kWh
